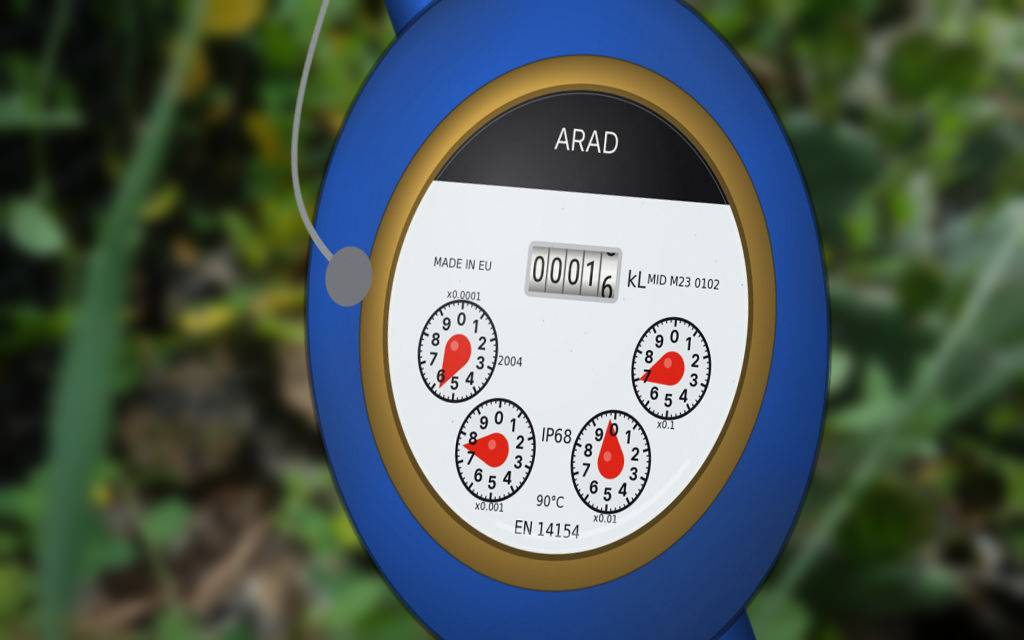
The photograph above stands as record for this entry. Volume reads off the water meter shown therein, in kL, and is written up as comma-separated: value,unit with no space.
15.6975,kL
